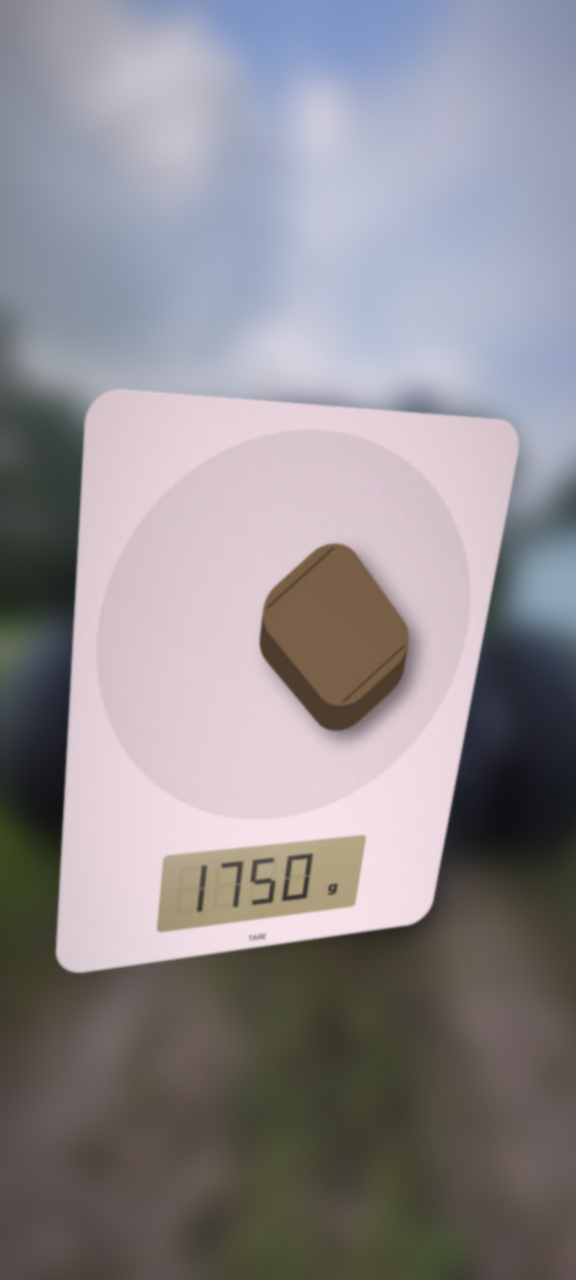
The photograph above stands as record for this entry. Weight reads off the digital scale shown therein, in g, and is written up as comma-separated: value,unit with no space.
1750,g
